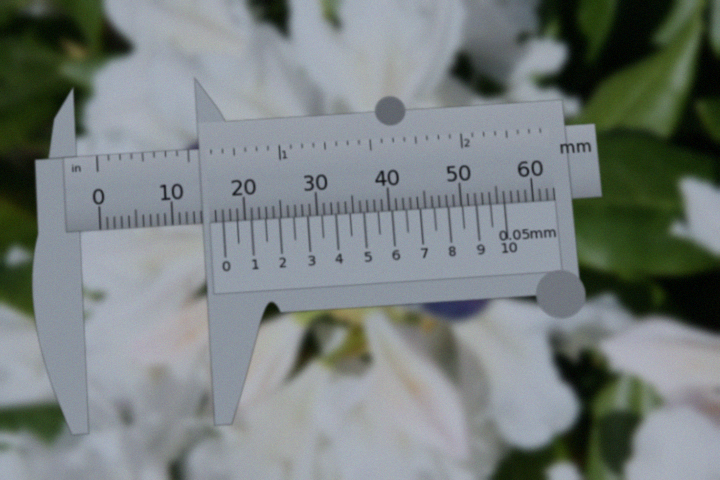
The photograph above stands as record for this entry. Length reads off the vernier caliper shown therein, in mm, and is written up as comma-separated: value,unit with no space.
17.0,mm
